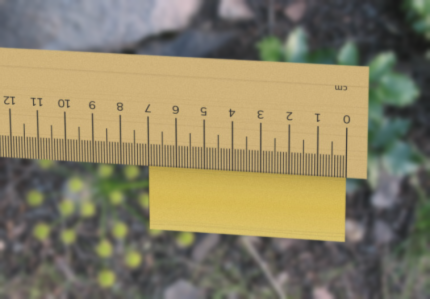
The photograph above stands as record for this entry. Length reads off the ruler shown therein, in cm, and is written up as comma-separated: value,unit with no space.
7,cm
